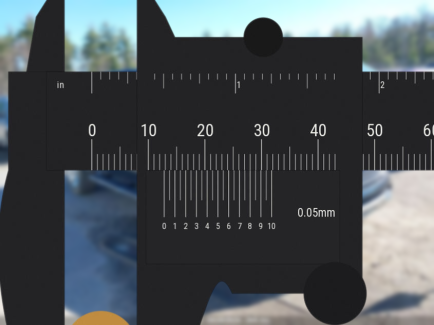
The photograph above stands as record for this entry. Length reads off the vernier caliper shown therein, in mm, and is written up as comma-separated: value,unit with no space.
12.8,mm
